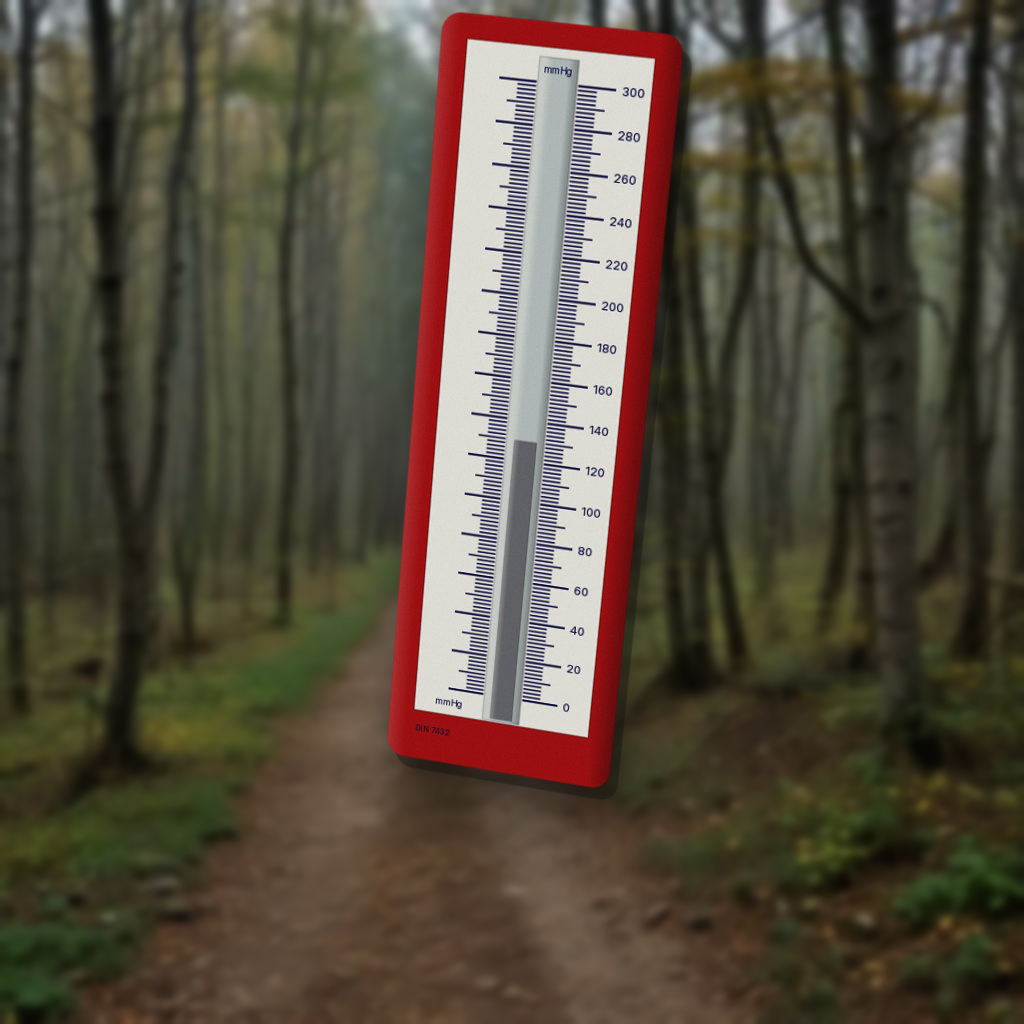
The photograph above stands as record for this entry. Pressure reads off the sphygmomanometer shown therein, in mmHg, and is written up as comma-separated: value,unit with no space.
130,mmHg
